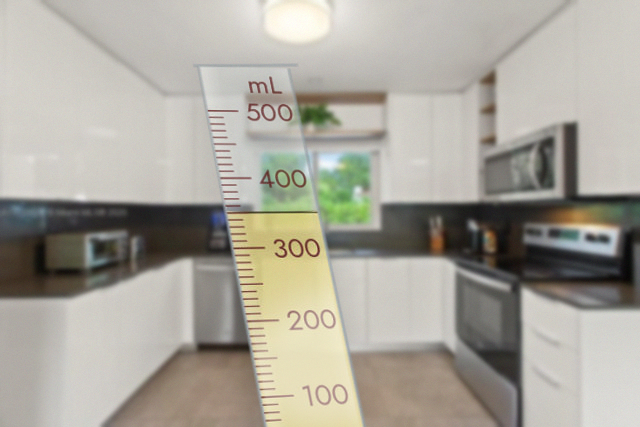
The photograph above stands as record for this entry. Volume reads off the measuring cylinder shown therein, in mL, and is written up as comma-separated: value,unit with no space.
350,mL
